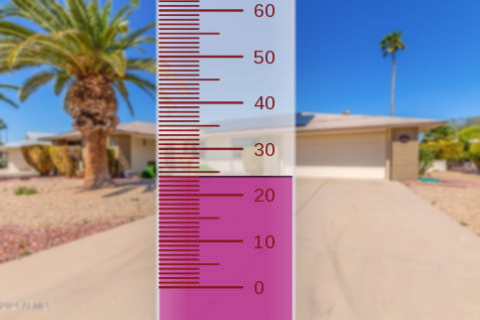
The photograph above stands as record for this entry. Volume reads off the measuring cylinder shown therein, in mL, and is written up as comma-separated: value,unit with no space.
24,mL
